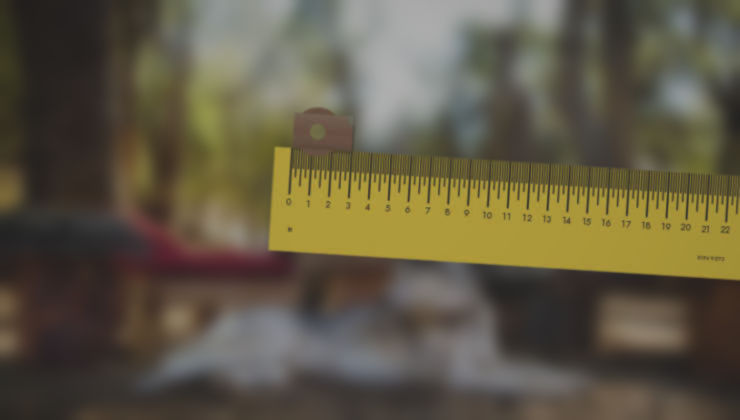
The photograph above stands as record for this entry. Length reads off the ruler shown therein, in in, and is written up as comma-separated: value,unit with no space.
3,in
